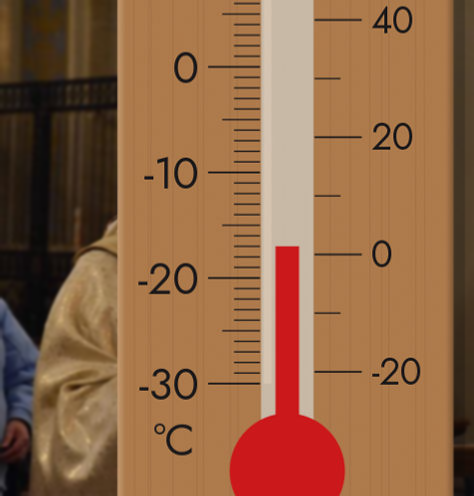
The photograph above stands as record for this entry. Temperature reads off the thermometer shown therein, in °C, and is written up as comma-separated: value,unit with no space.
-17,°C
